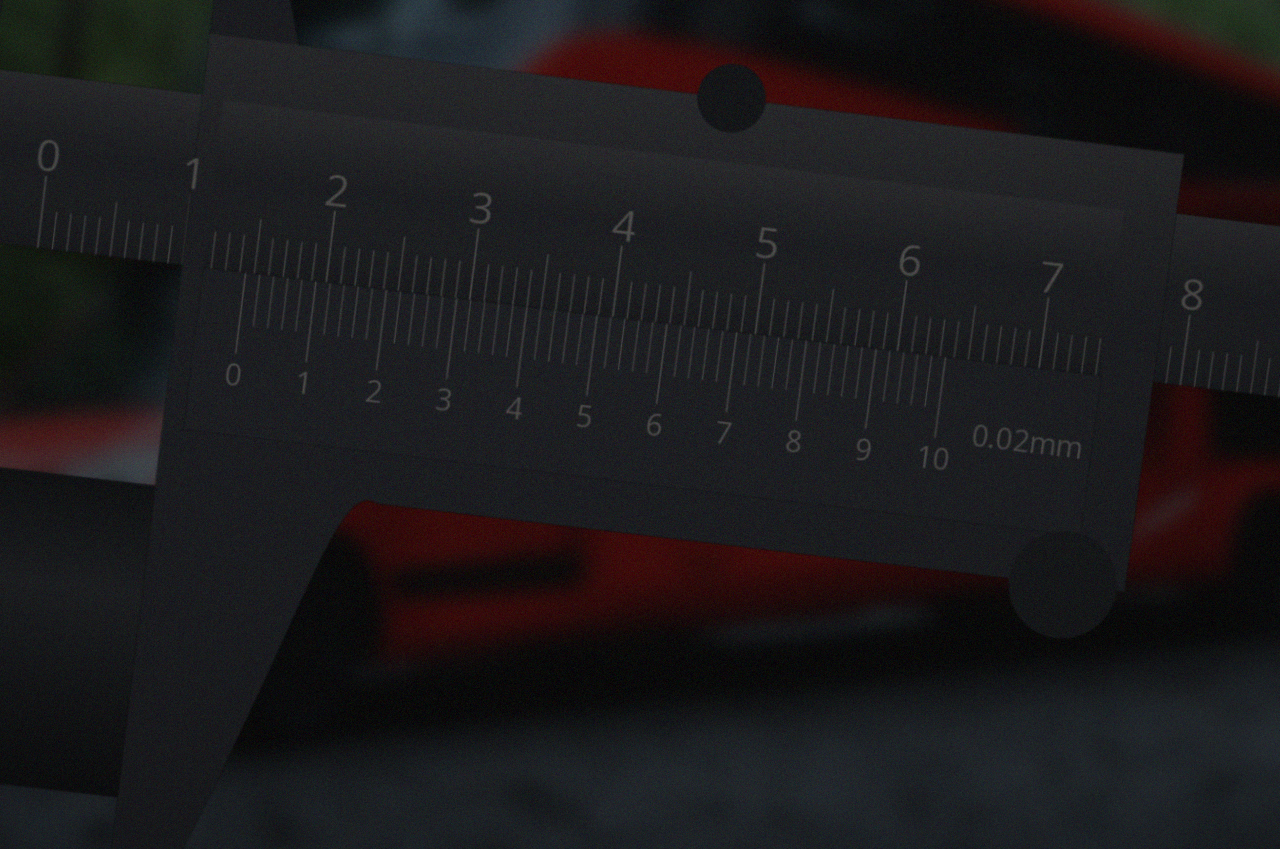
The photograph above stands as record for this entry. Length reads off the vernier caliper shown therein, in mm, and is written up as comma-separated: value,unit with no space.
14.4,mm
